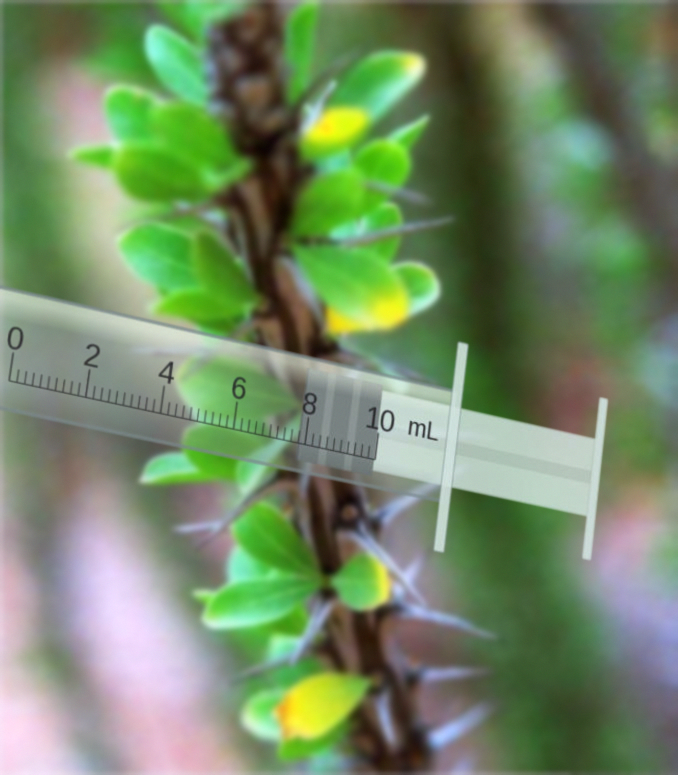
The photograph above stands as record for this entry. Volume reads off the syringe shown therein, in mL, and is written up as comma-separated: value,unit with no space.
7.8,mL
